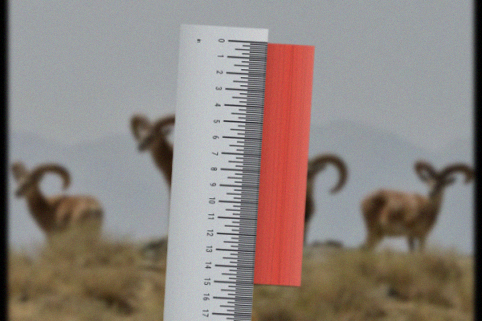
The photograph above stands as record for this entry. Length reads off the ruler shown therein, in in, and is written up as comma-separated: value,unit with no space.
15,in
